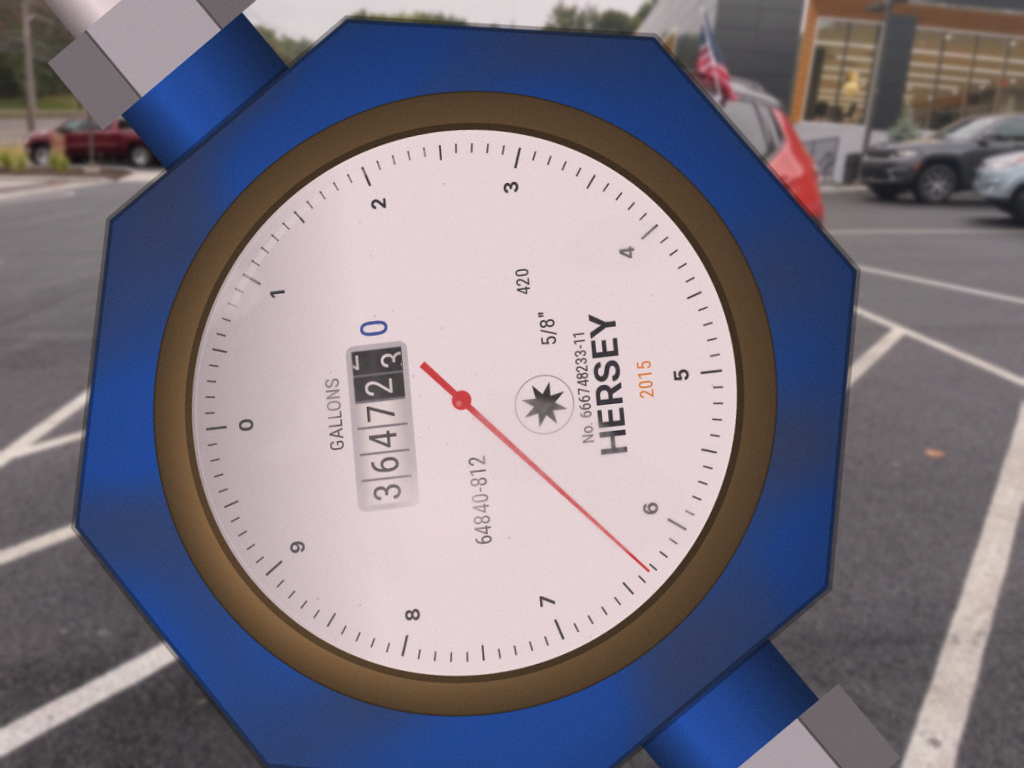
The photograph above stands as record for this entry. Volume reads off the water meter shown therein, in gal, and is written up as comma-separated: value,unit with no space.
3647226.3,gal
